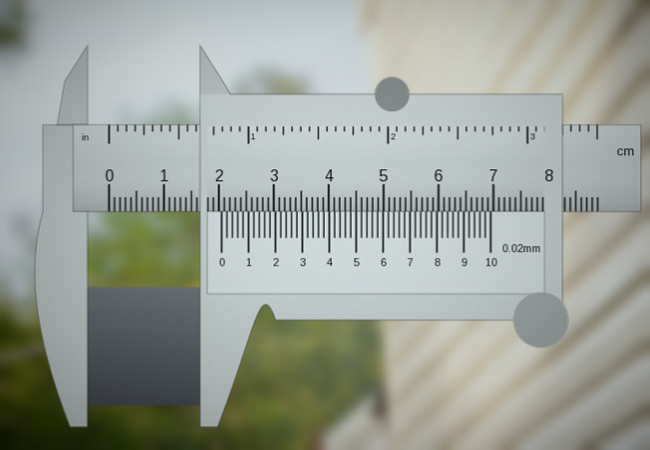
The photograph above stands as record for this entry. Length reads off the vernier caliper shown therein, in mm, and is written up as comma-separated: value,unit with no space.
20.5,mm
